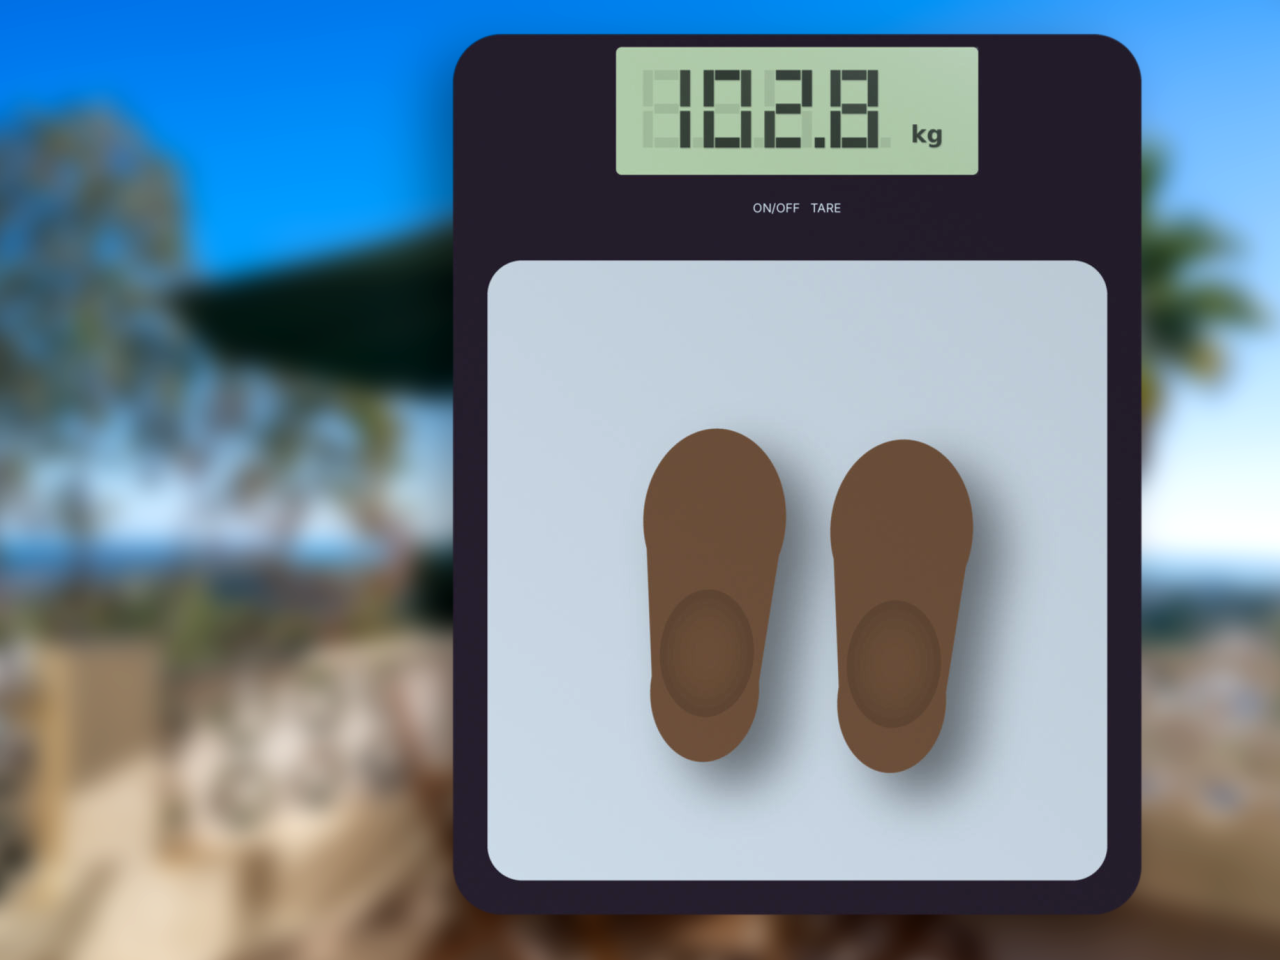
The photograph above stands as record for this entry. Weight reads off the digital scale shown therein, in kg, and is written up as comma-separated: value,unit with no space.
102.8,kg
